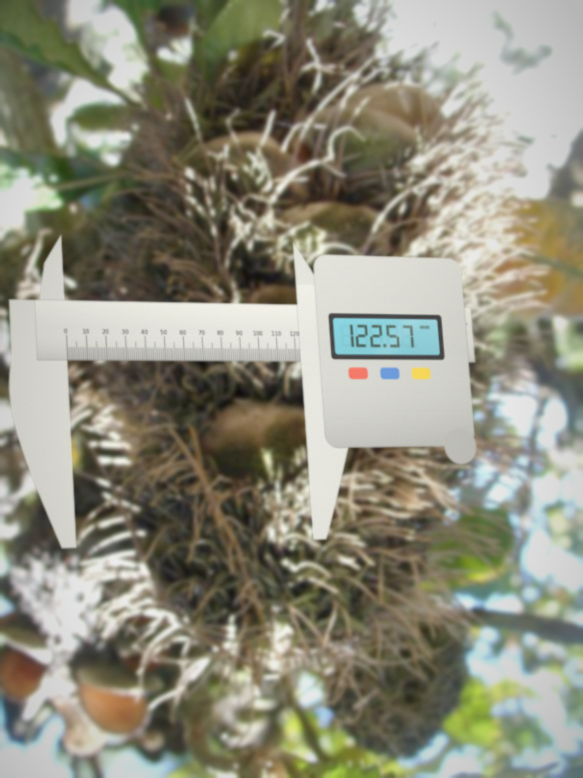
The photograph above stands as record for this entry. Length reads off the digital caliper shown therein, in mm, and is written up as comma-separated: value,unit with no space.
122.57,mm
